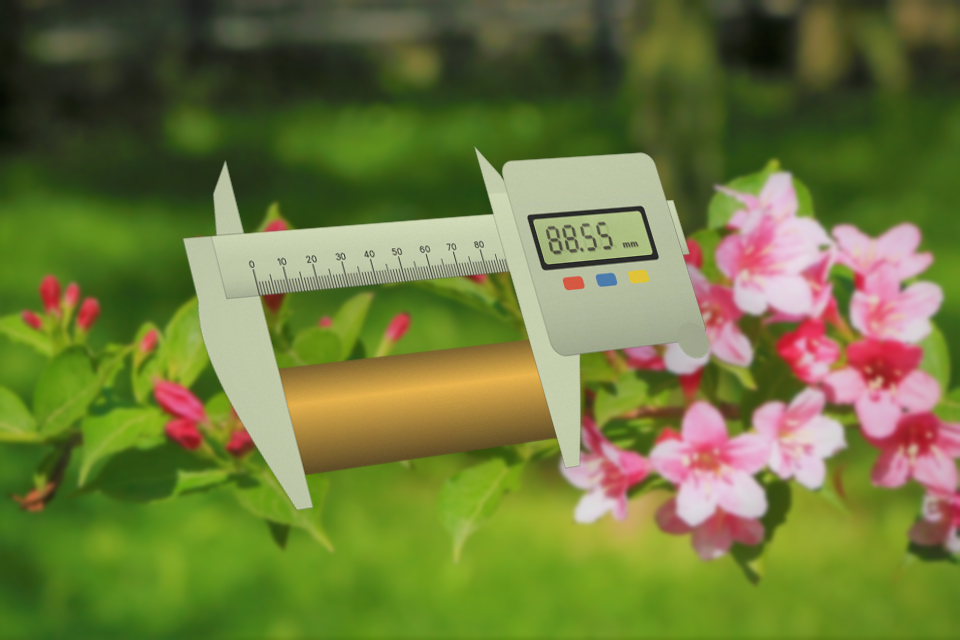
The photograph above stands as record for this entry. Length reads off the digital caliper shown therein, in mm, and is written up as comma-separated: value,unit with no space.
88.55,mm
